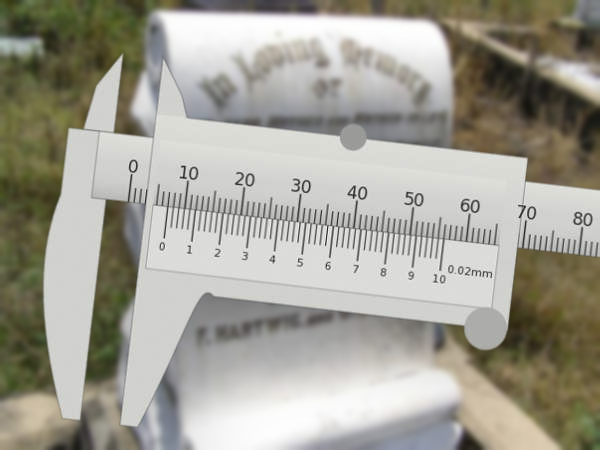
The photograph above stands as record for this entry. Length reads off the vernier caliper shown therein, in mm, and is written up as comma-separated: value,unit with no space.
7.0,mm
